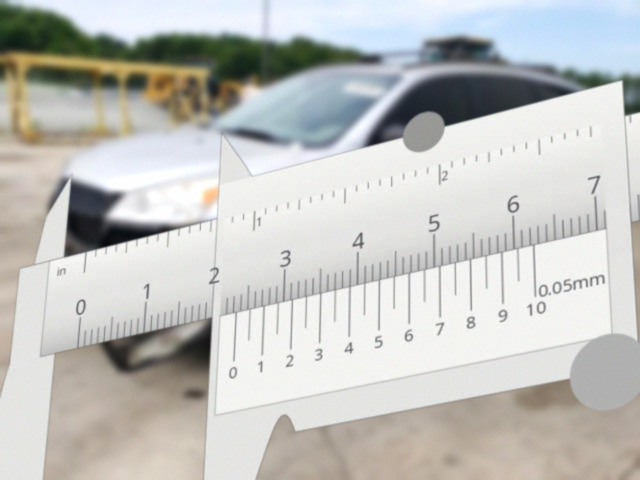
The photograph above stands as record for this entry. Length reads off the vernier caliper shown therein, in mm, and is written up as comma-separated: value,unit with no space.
23.4,mm
